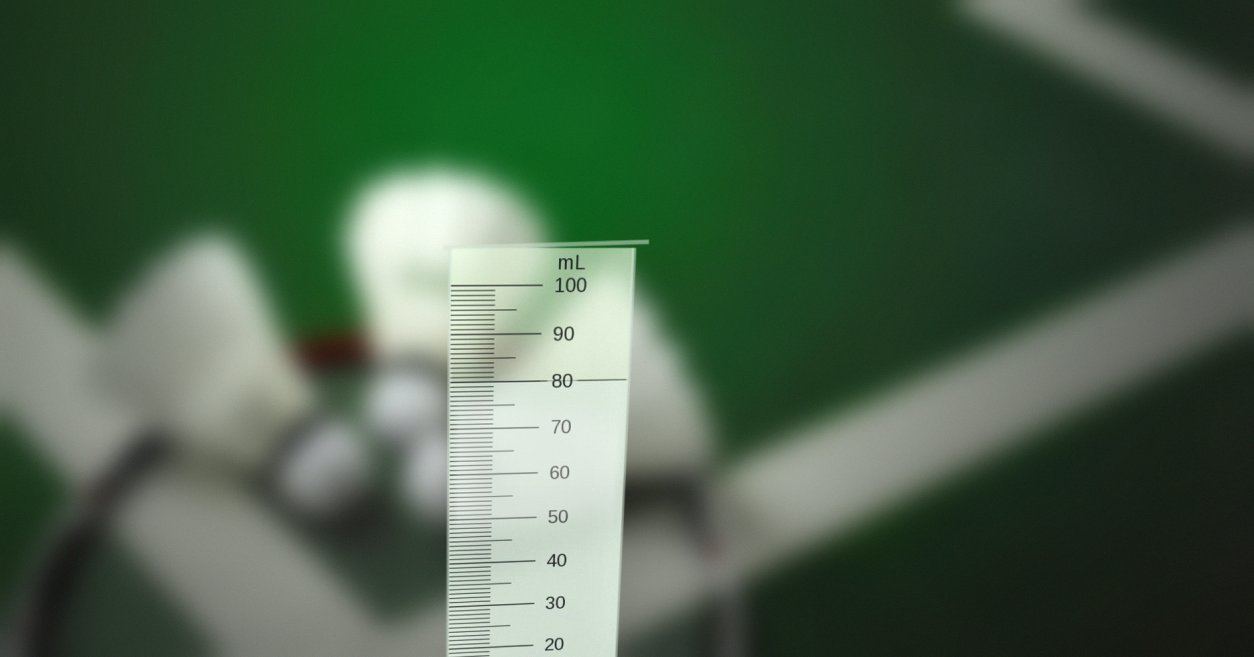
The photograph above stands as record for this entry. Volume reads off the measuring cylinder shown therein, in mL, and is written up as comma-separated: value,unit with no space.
80,mL
